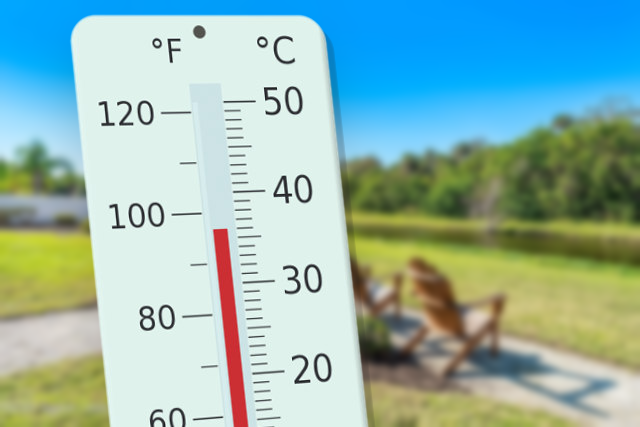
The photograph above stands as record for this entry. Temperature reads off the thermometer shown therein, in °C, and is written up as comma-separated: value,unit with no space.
36,°C
